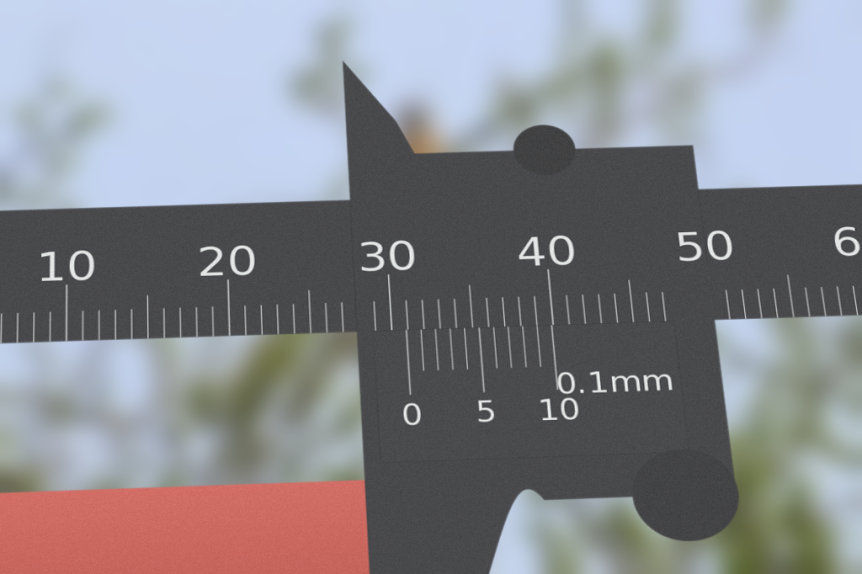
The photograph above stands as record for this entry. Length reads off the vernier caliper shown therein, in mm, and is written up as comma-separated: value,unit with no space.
30.9,mm
